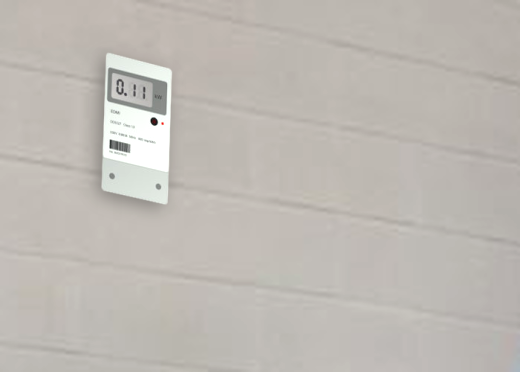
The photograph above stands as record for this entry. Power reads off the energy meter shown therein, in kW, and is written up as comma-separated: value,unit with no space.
0.11,kW
